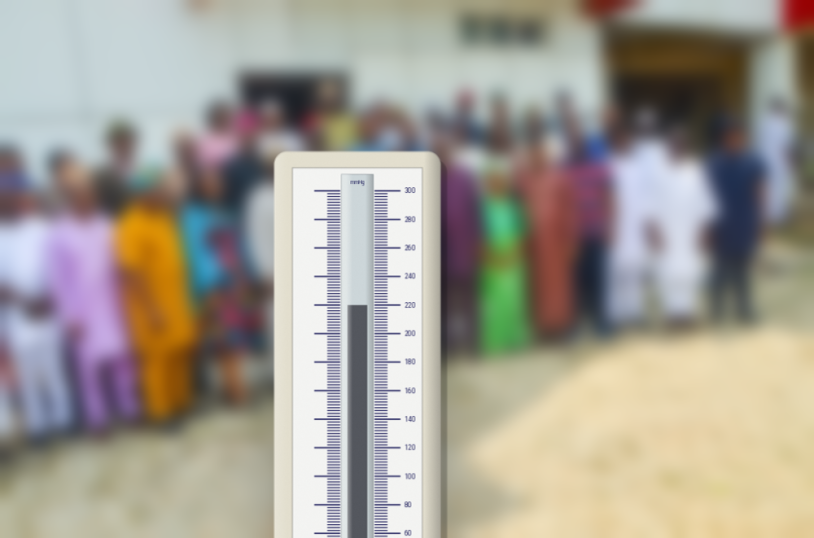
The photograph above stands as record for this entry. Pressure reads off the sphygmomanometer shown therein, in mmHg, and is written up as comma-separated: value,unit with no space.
220,mmHg
